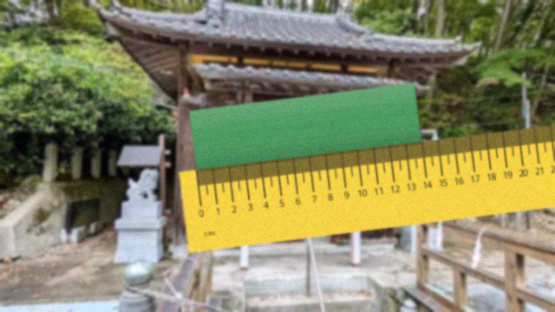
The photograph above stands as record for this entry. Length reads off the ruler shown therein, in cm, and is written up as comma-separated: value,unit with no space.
14,cm
